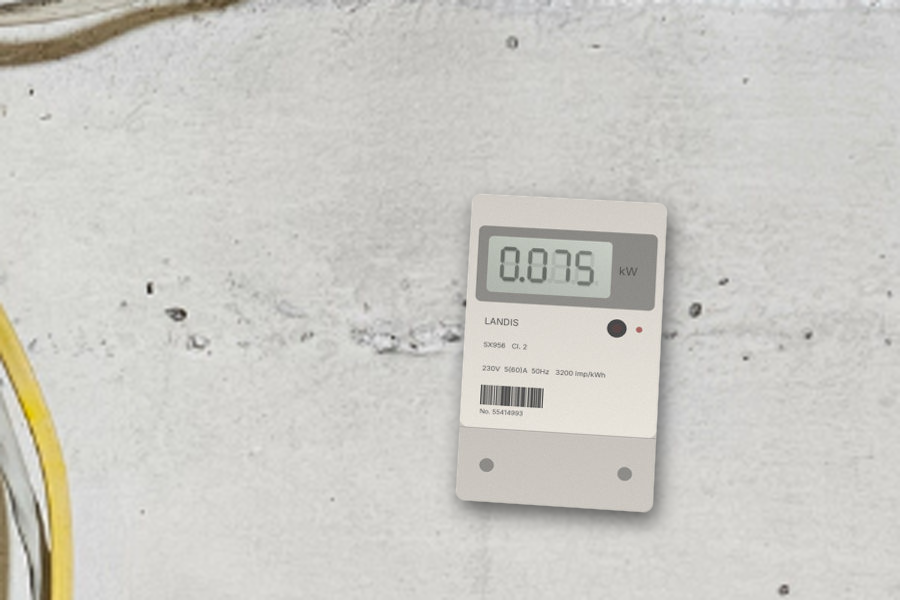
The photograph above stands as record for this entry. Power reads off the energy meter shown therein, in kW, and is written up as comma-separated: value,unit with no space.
0.075,kW
